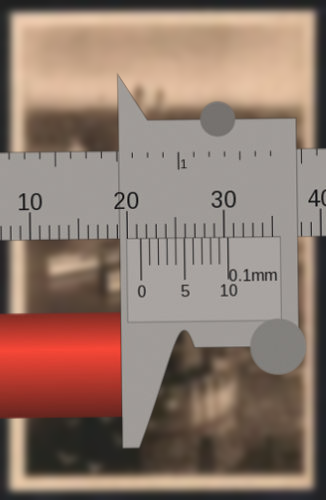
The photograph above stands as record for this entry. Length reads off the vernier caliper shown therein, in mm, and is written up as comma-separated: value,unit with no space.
21.4,mm
